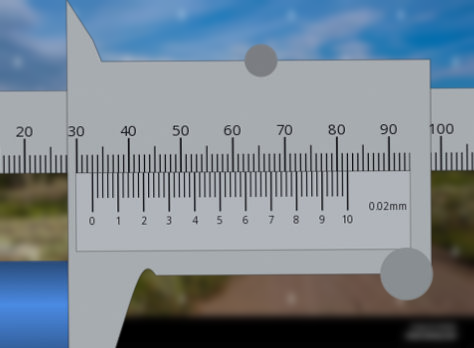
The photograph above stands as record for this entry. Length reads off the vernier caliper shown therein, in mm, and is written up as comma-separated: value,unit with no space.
33.0,mm
